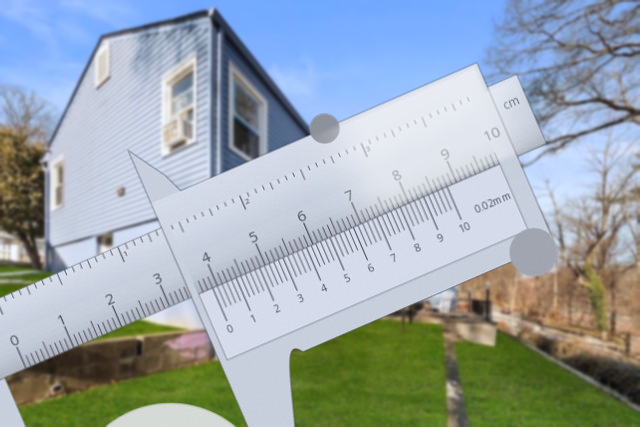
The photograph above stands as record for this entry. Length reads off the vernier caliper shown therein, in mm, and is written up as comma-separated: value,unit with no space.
39.0,mm
